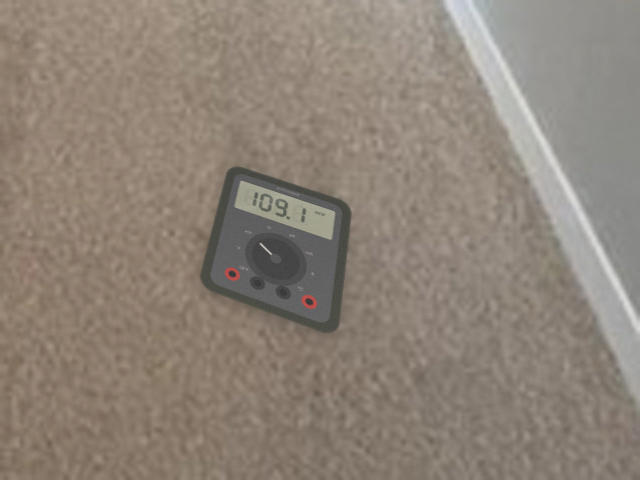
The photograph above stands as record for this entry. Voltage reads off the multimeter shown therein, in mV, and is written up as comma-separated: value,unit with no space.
109.1,mV
